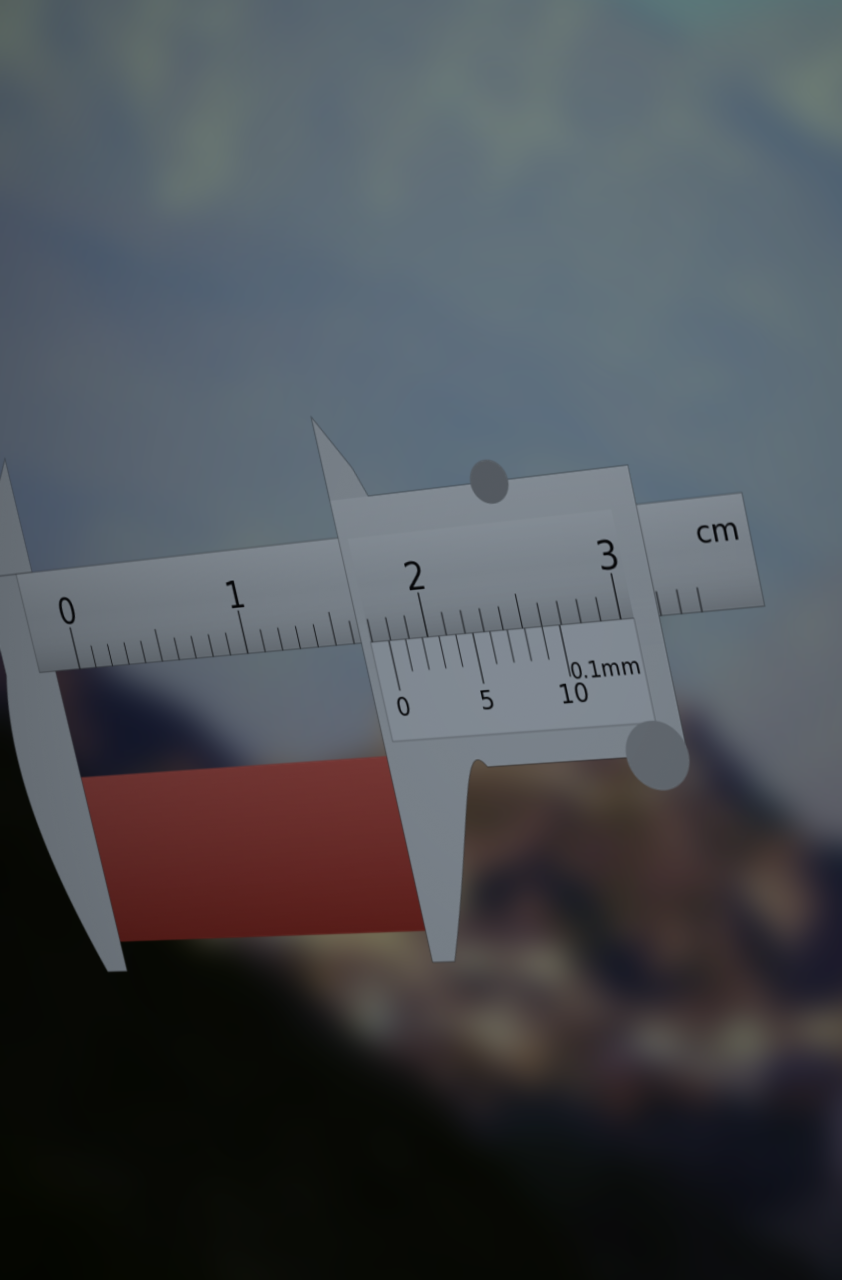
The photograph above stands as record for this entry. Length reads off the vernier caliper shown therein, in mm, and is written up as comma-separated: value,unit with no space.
17.9,mm
